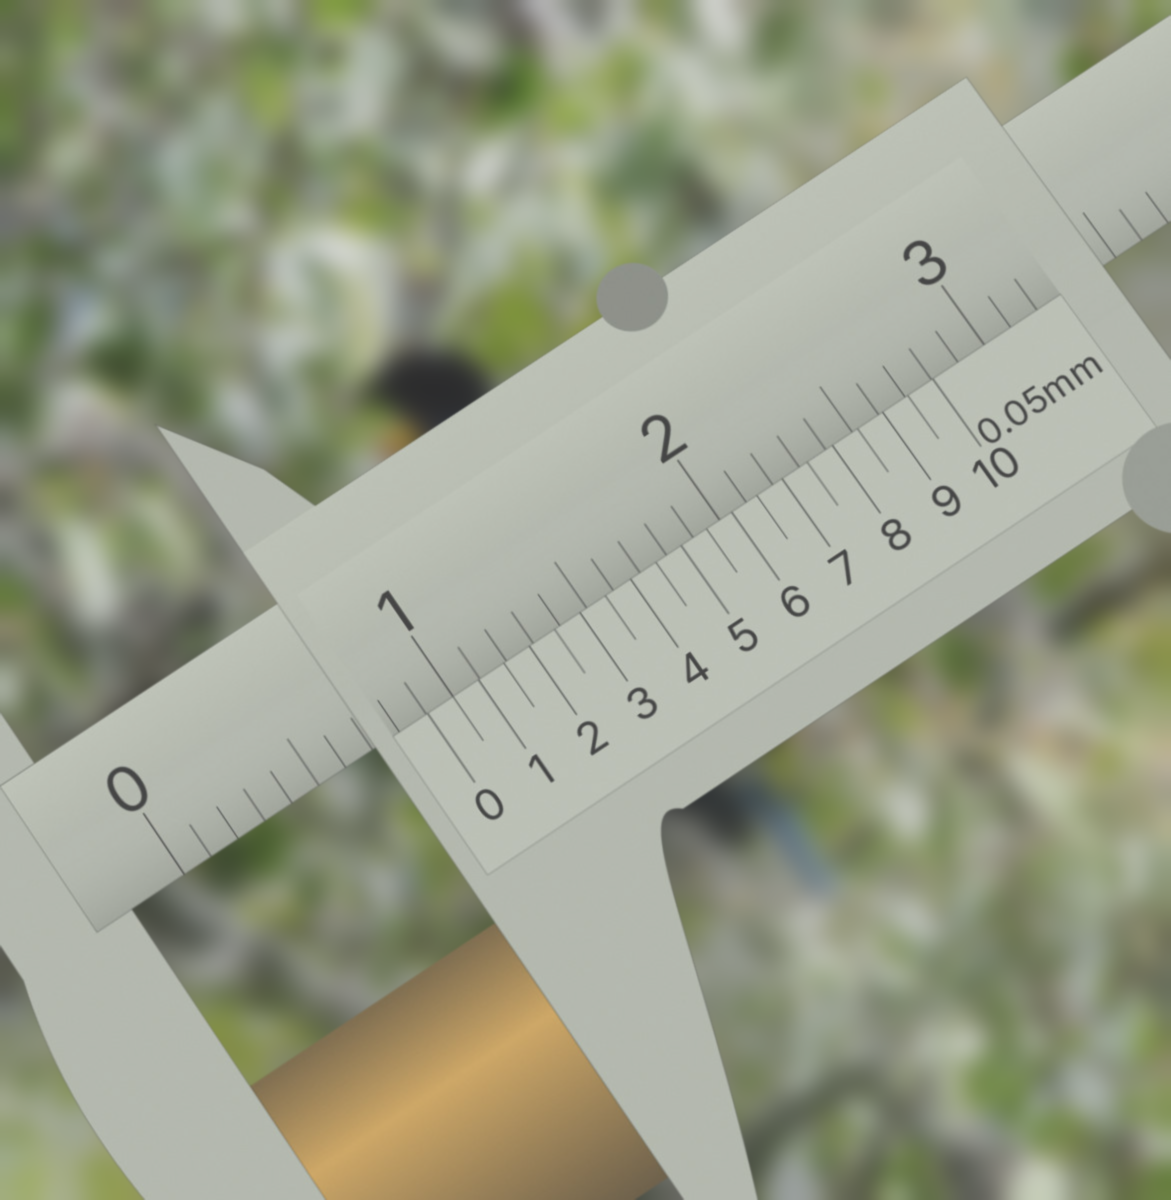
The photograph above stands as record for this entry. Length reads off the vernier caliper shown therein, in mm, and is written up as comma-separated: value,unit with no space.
9.05,mm
